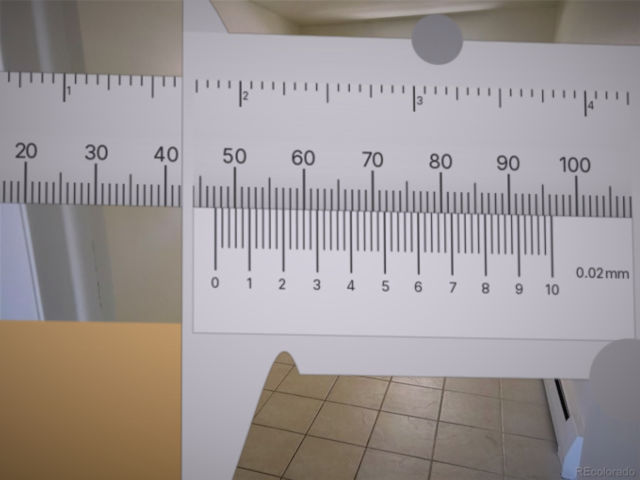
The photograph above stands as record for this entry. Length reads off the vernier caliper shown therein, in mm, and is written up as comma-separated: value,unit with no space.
47.2,mm
